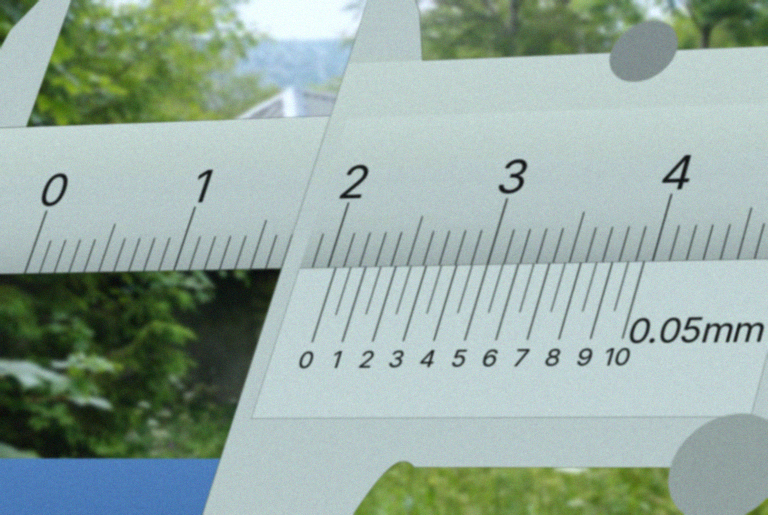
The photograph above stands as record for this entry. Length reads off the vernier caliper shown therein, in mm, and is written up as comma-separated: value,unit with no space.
20.5,mm
